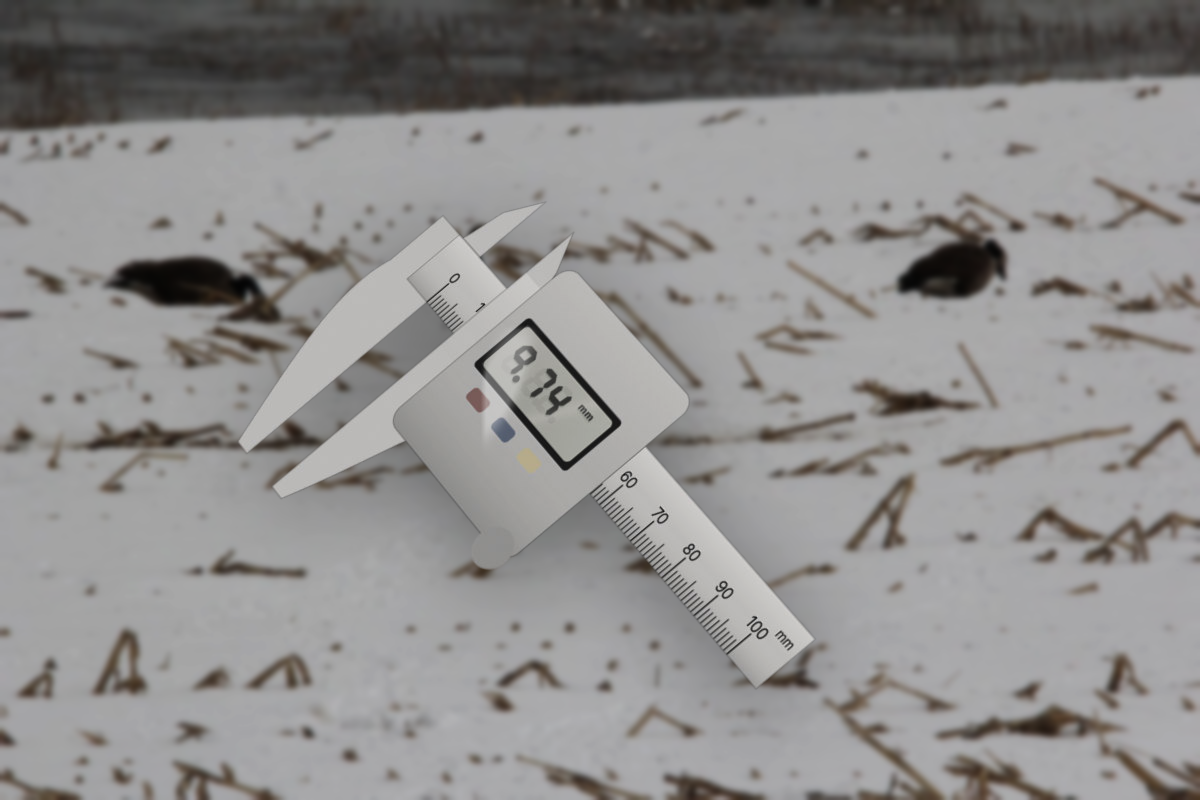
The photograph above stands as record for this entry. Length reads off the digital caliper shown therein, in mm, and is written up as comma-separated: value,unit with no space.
9.74,mm
